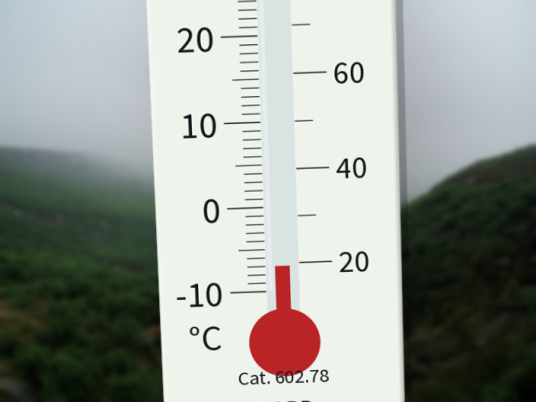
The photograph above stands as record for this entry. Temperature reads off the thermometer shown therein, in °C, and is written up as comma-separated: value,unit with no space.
-7,°C
